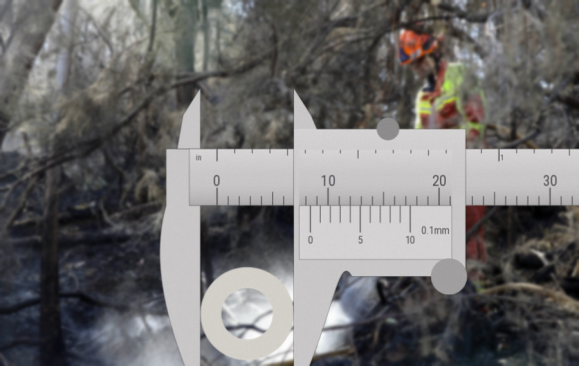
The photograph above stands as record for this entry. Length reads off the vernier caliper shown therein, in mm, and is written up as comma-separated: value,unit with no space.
8.4,mm
